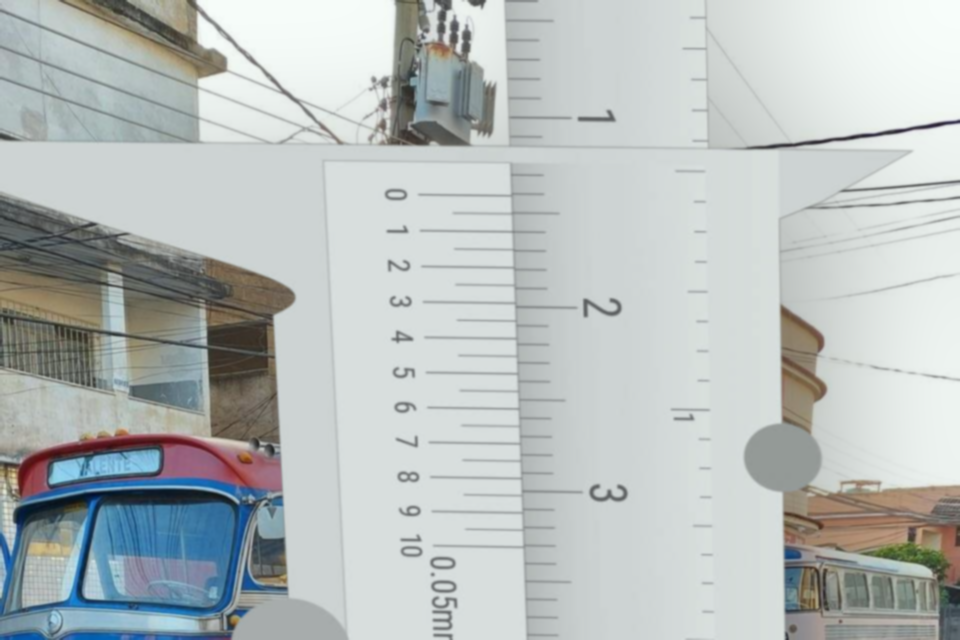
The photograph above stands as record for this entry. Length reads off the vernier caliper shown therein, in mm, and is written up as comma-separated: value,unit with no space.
14.1,mm
